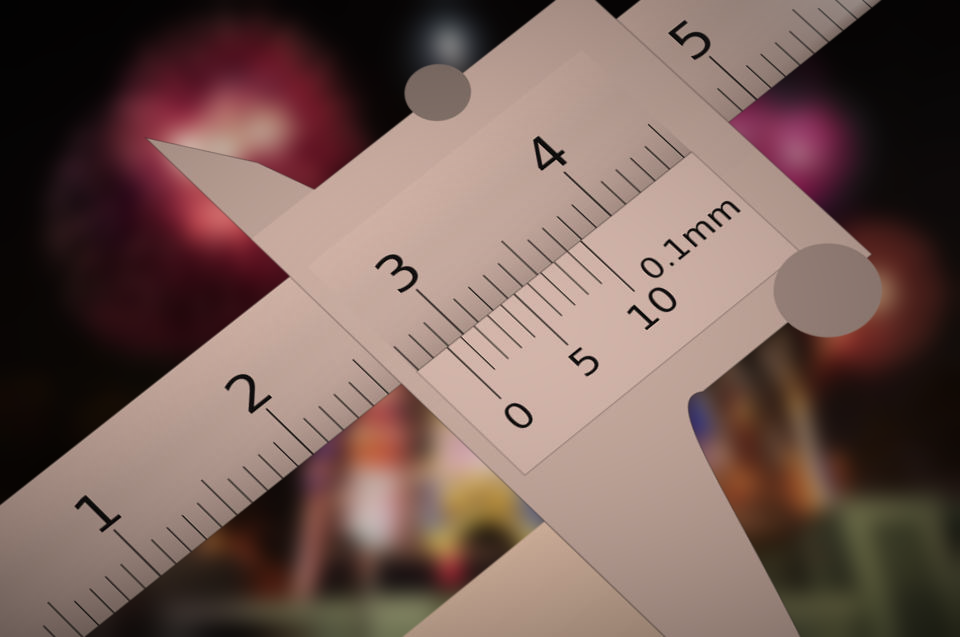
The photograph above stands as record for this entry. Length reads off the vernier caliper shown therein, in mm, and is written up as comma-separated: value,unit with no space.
28.9,mm
